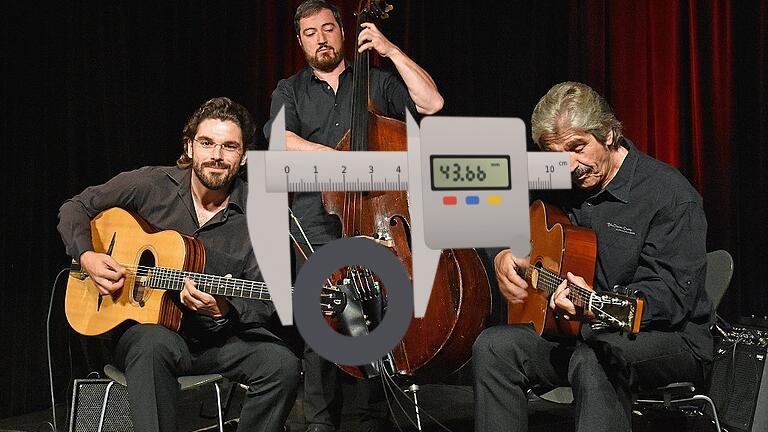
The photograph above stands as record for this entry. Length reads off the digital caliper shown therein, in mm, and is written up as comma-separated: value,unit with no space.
43.66,mm
